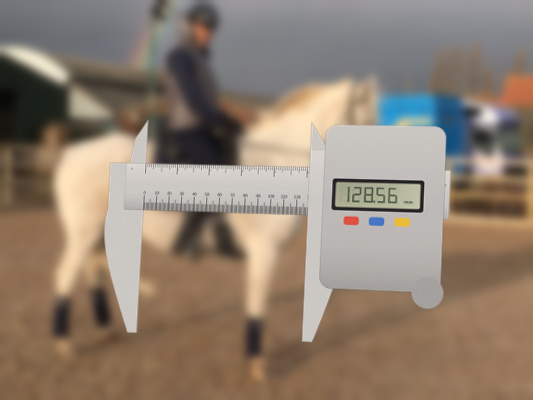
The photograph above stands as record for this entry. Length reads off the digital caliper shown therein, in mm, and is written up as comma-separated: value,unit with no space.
128.56,mm
